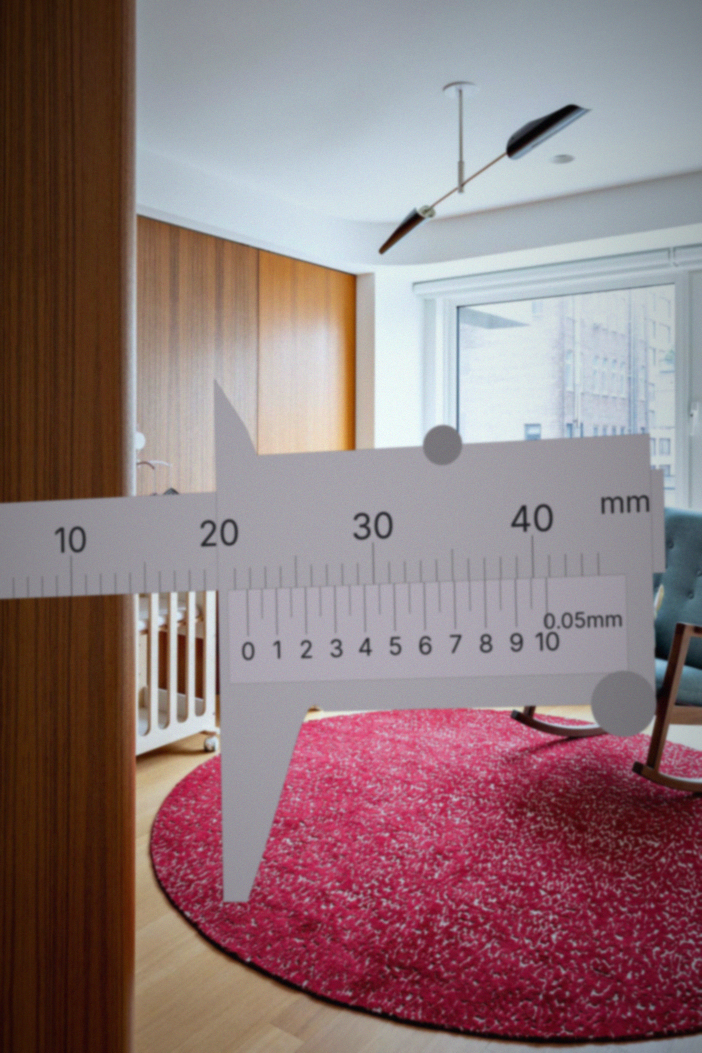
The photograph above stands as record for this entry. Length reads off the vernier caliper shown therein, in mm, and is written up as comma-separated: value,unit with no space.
21.8,mm
